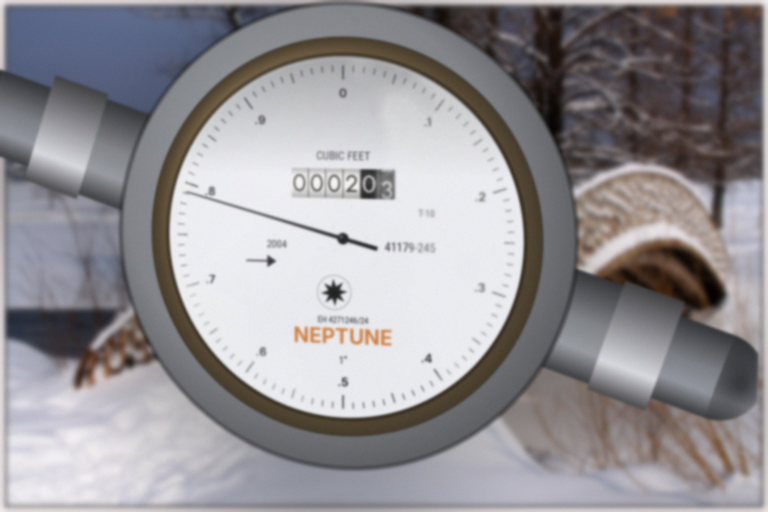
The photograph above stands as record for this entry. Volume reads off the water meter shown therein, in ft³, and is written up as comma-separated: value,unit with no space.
202.79,ft³
